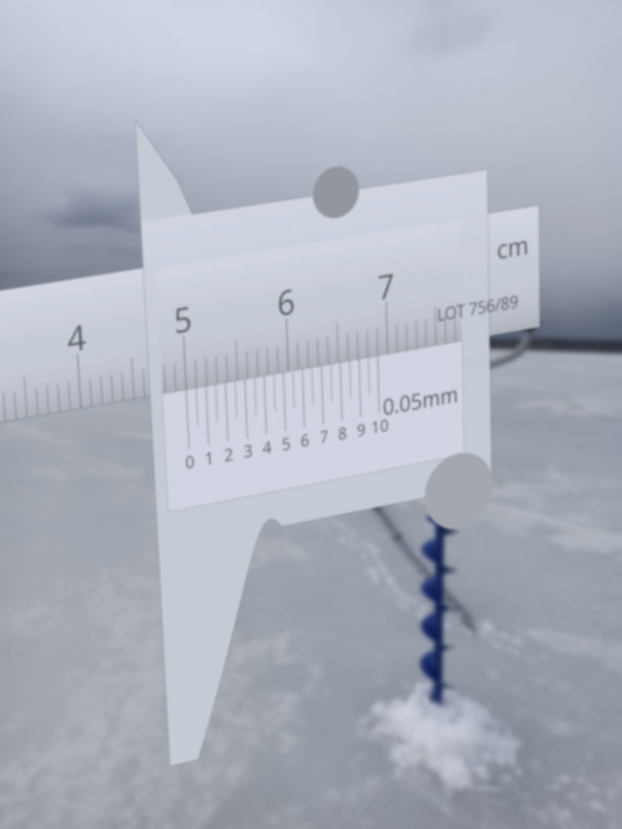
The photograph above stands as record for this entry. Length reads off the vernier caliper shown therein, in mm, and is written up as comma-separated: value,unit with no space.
50.0,mm
